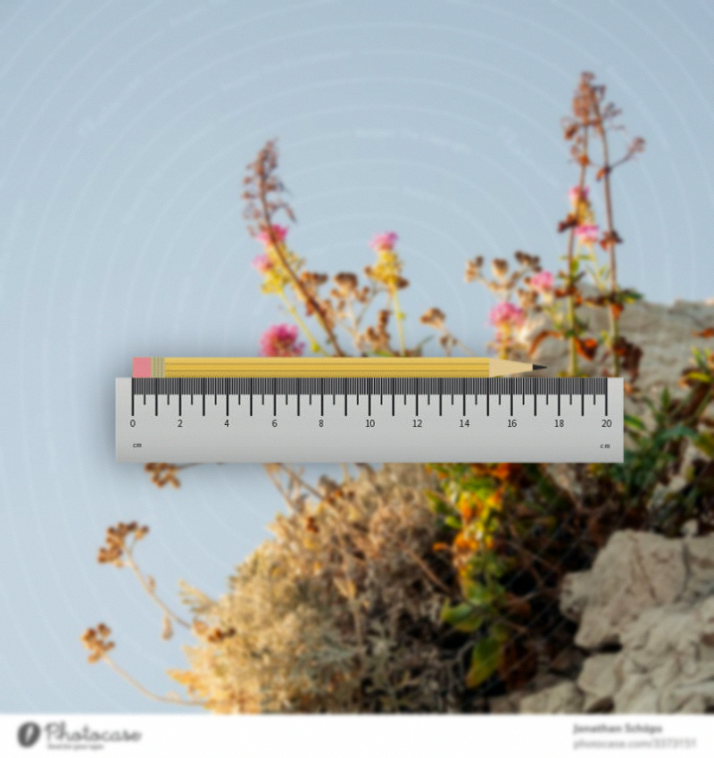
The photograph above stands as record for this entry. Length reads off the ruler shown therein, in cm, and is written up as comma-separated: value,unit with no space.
17.5,cm
